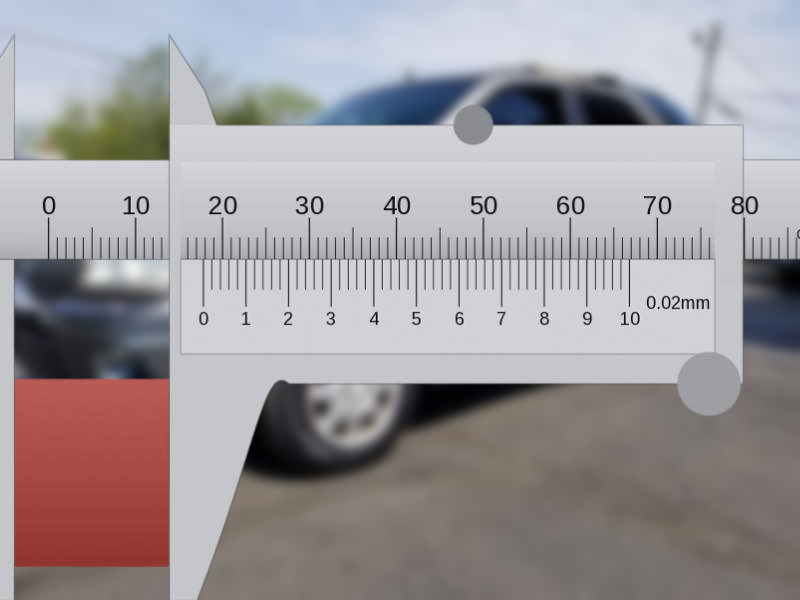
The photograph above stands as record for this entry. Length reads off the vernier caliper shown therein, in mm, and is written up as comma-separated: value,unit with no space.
17.8,mm
